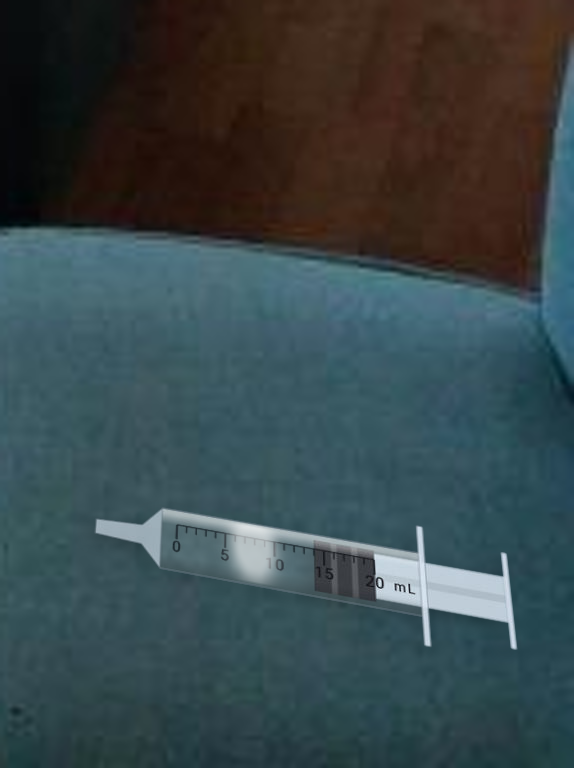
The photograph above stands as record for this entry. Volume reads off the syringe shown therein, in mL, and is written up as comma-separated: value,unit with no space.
14,mL
